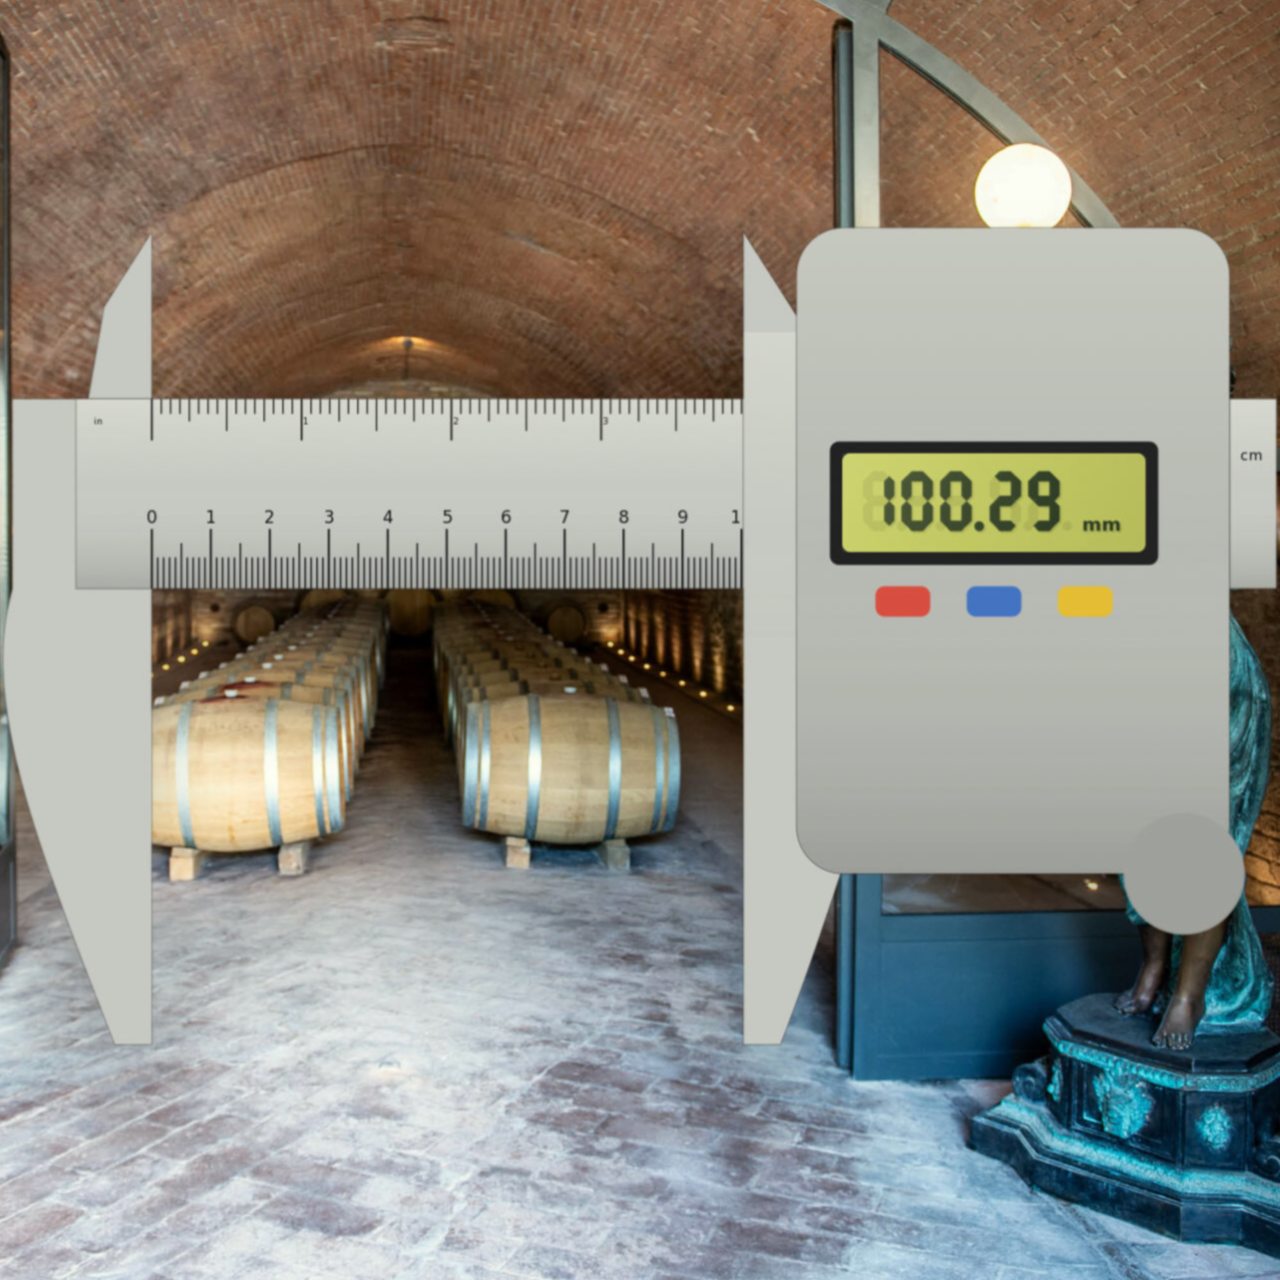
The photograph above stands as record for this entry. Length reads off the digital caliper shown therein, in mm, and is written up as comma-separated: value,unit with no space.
100.29,mm
